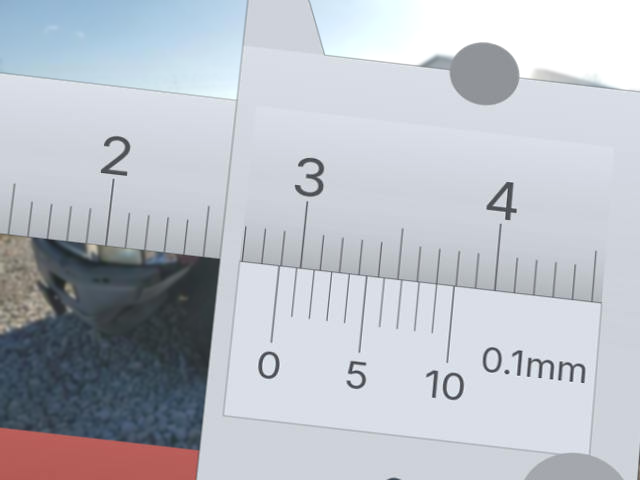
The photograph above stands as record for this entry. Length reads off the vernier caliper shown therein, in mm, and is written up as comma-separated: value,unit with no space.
28.9,mm
